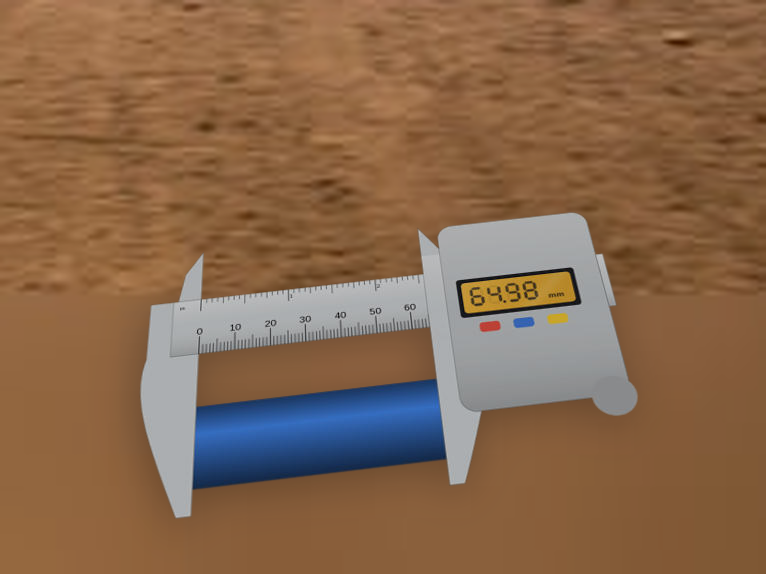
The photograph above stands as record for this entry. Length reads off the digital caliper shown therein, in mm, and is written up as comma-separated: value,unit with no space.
64.98,mm
